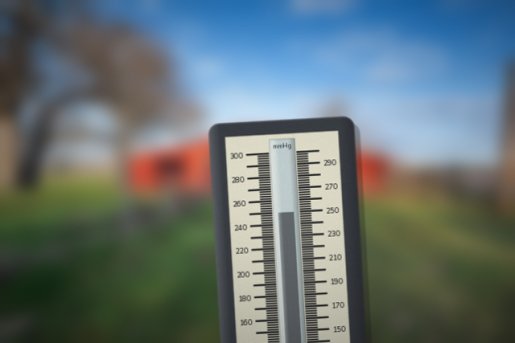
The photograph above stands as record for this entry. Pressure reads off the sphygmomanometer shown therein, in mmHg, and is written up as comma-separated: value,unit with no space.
250,mmHg
